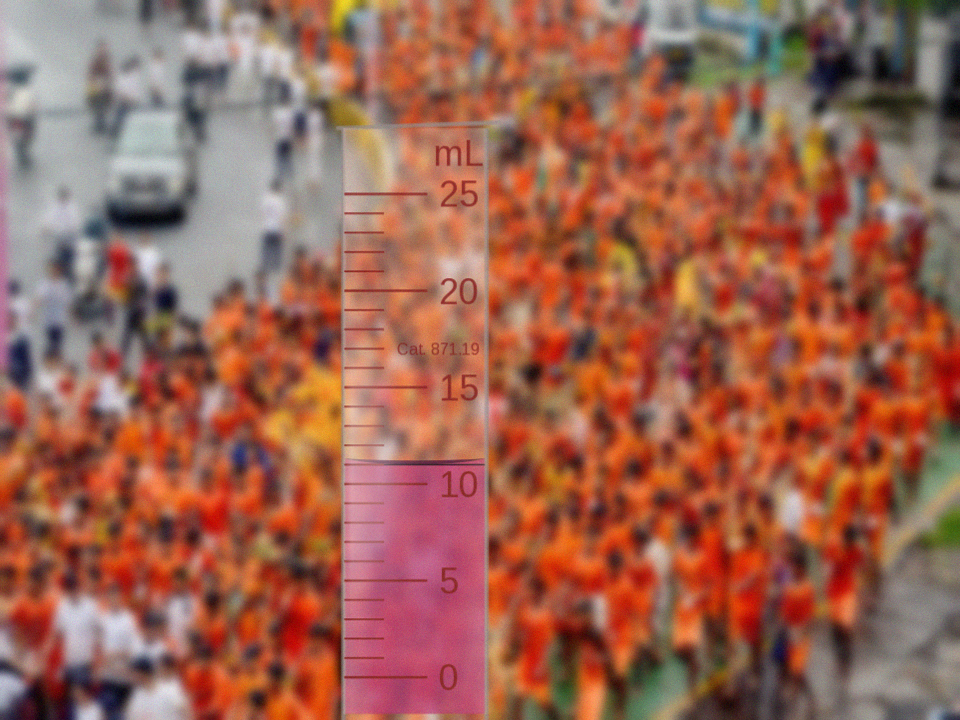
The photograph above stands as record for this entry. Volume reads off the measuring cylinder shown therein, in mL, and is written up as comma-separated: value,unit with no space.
11,mL
